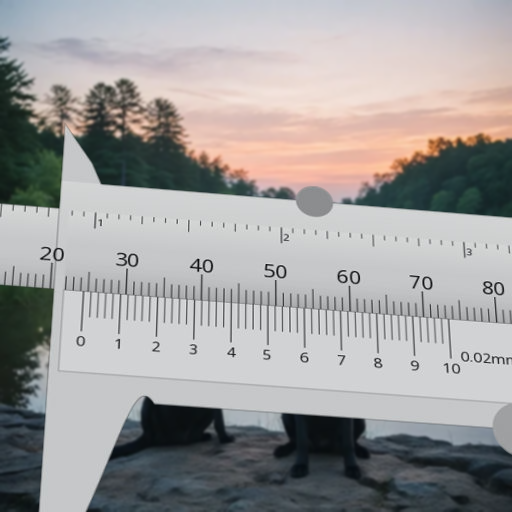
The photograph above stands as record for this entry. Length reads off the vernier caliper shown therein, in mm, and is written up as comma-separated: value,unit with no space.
24.4,mm
